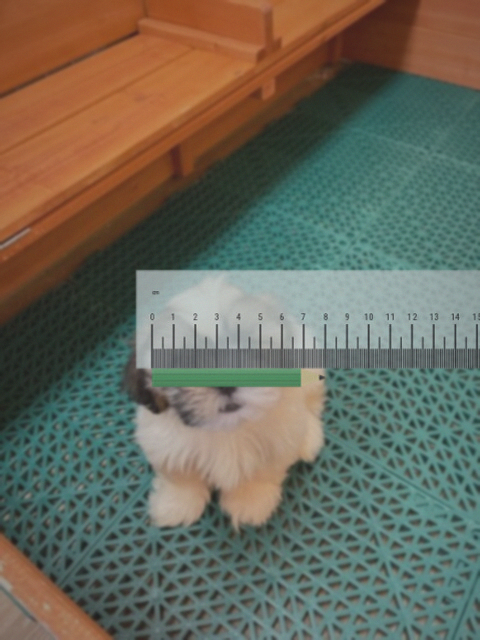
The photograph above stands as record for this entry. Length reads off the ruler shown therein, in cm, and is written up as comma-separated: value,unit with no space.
8,cm
